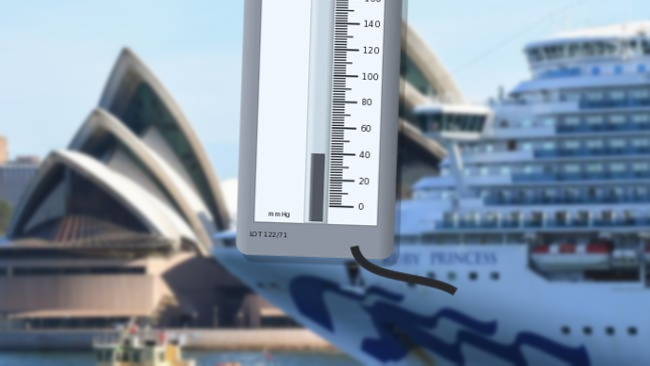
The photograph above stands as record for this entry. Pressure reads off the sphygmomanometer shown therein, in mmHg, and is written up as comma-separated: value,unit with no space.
40,mmHg
